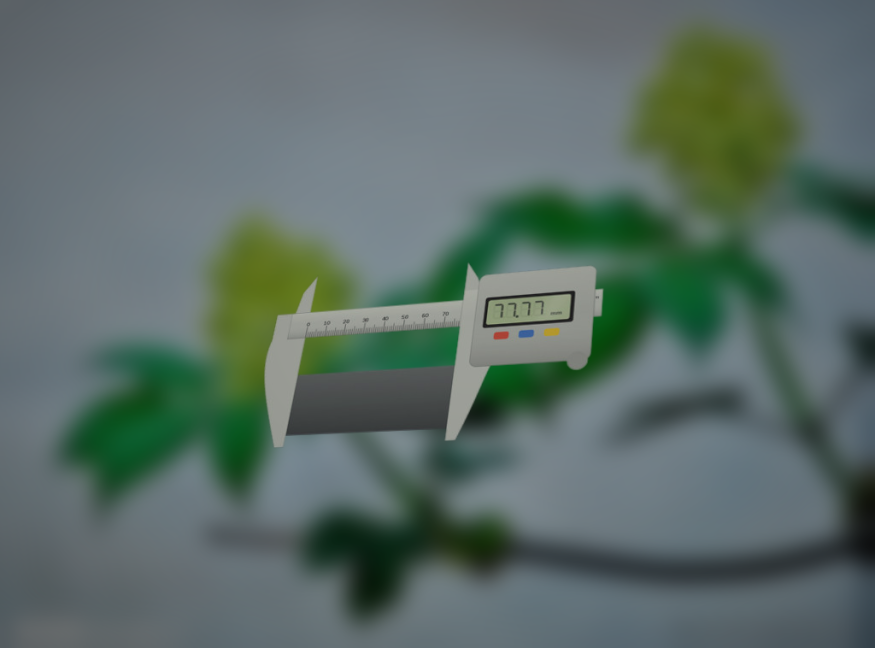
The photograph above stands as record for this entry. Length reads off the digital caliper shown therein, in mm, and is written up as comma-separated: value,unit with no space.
77.77,mm
